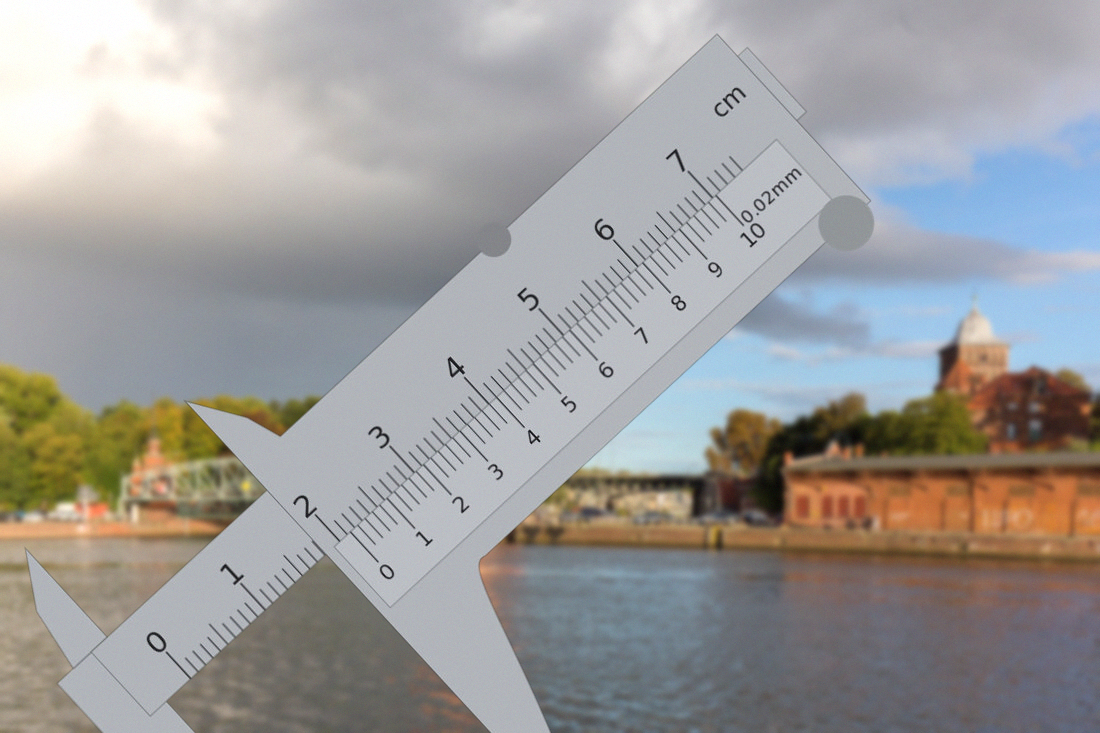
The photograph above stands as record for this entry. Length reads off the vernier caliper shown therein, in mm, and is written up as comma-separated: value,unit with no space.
21.4,mm
